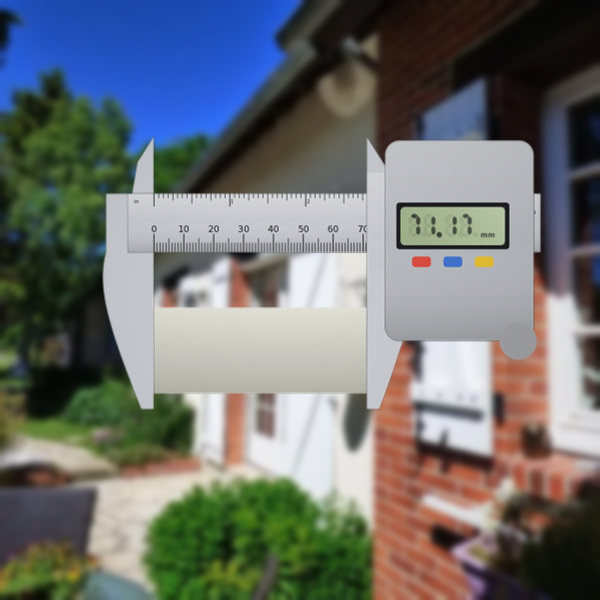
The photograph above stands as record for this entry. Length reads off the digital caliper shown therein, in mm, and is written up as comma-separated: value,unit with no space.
71.17,mm
